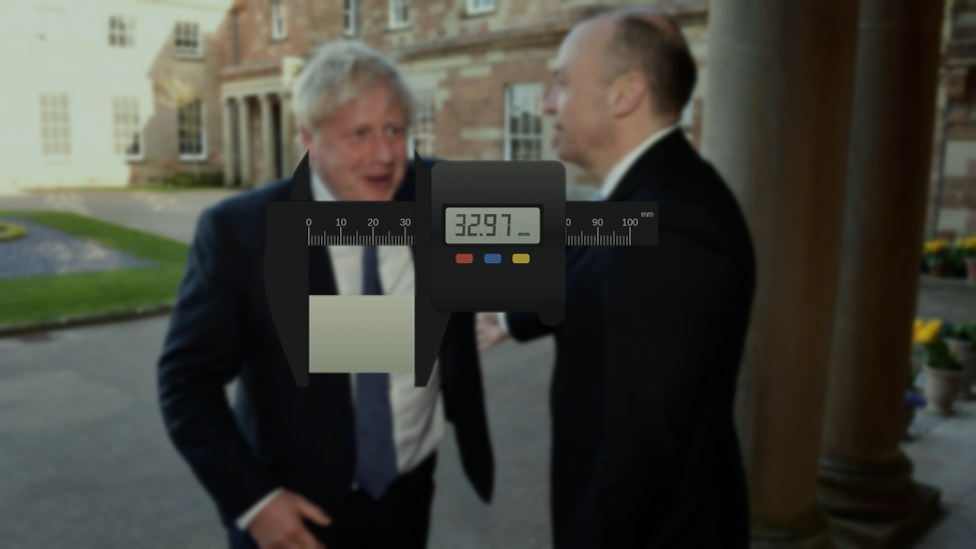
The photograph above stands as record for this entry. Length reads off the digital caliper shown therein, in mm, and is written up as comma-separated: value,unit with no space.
32.97,mm
